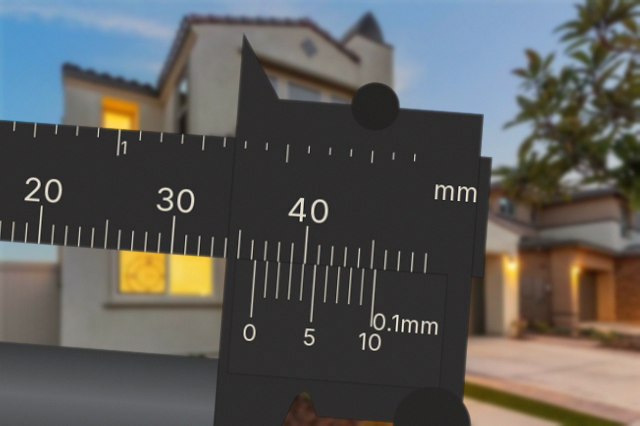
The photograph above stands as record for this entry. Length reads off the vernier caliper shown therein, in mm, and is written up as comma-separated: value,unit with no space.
36.3,mm
